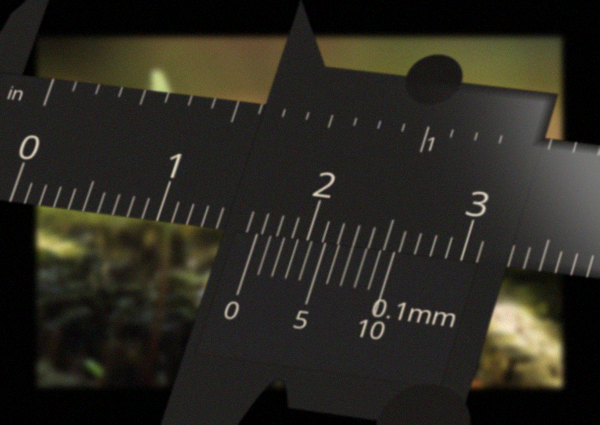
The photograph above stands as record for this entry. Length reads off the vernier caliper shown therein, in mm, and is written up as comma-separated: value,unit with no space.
16.7,mm
